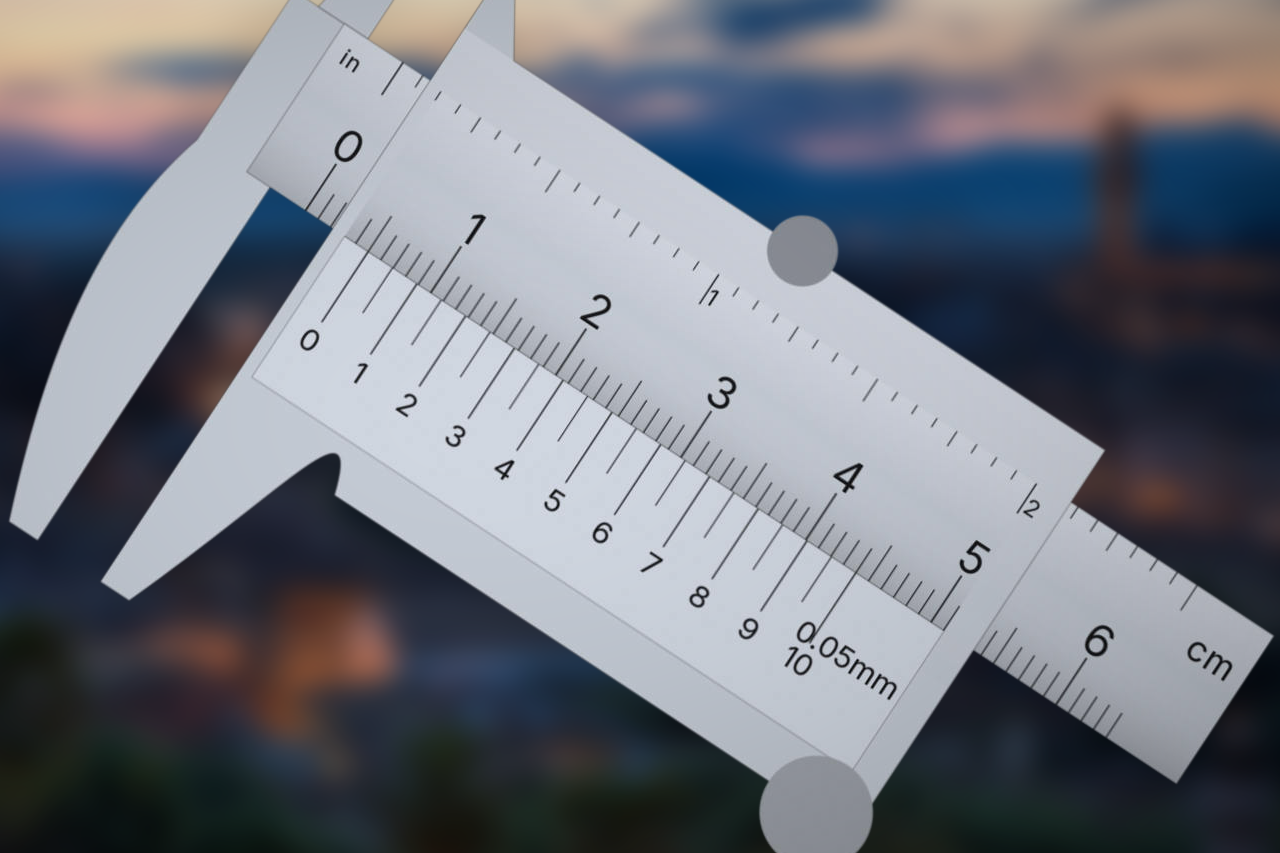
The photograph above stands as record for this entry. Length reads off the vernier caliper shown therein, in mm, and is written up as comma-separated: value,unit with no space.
5.0,mm
